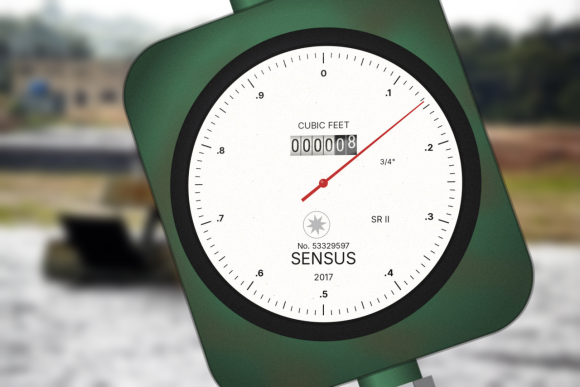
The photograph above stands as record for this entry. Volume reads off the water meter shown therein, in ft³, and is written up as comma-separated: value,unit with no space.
8.14,ft³
